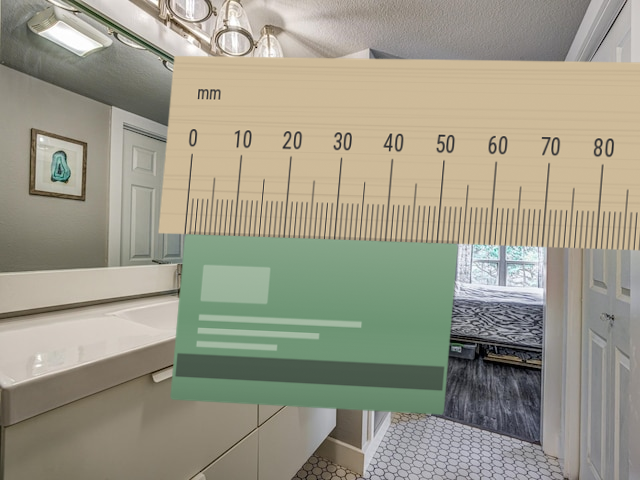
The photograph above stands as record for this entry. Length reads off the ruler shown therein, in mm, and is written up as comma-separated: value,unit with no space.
54,mm
